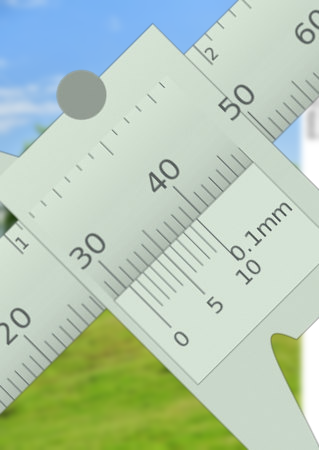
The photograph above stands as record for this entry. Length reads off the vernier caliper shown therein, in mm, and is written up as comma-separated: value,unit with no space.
30.4,mm
